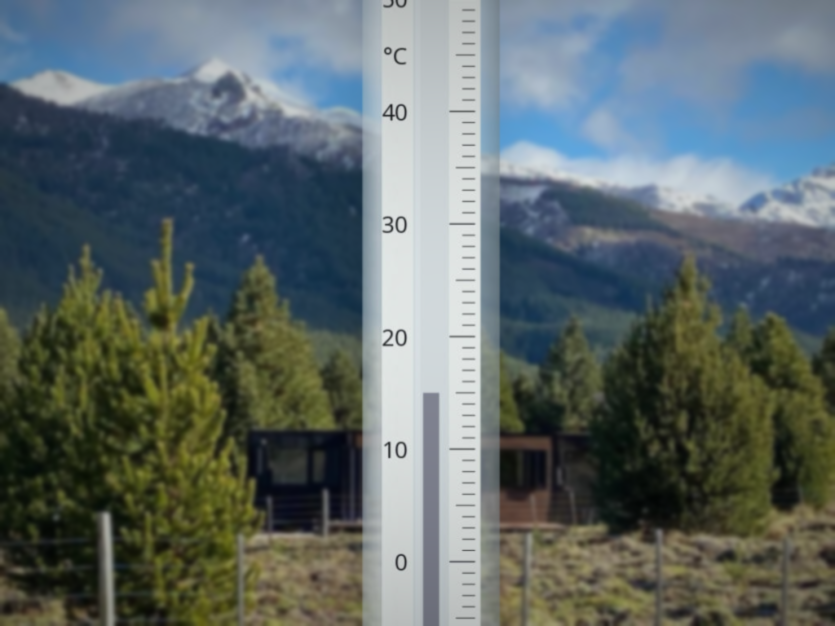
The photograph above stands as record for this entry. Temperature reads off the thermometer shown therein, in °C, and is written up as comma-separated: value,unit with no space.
15,°C
